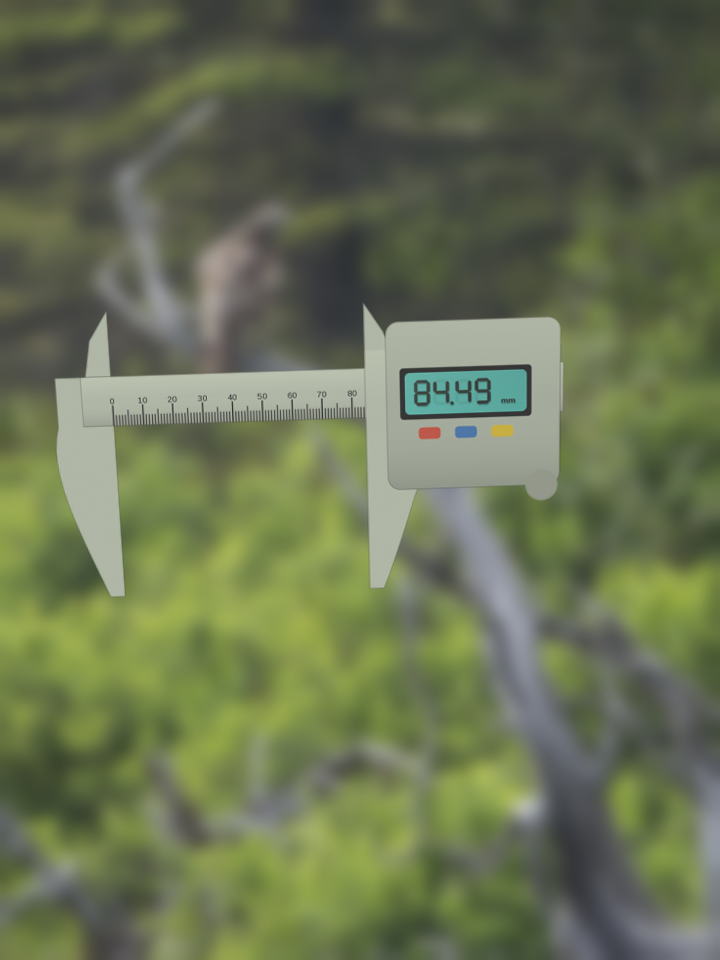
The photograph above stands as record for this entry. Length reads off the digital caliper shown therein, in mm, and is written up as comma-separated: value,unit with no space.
84.49,mm
